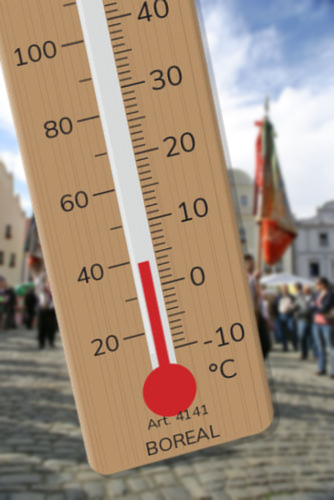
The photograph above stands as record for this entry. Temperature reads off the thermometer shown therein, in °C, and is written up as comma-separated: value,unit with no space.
4,°C
